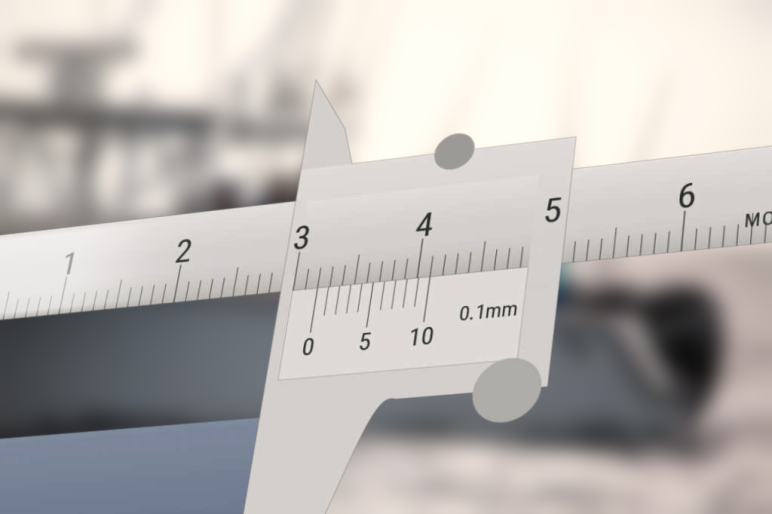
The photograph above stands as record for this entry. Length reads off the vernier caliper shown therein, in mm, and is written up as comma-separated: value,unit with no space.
32.0,mm
